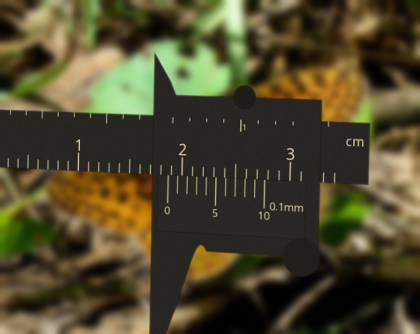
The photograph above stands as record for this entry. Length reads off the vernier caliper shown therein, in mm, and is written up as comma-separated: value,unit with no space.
18.7,mm
